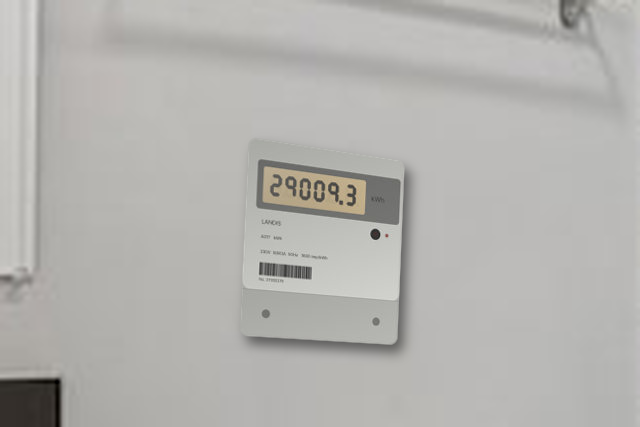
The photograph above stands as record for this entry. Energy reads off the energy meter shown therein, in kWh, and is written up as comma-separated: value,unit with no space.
29009.3,kWh
